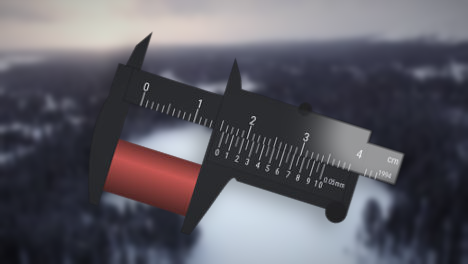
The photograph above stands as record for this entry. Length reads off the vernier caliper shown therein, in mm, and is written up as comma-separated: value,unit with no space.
15.6,mm
